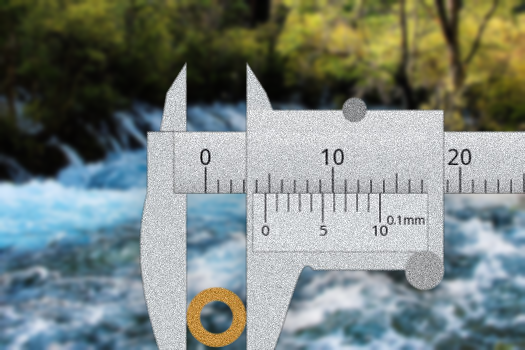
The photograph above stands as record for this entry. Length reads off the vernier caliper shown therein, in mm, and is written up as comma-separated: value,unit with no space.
4.7,mm
